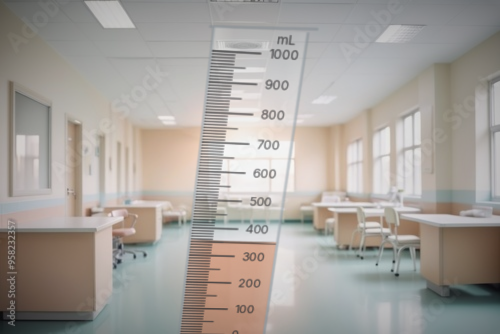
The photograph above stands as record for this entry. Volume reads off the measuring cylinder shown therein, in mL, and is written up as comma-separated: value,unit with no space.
350,mL
